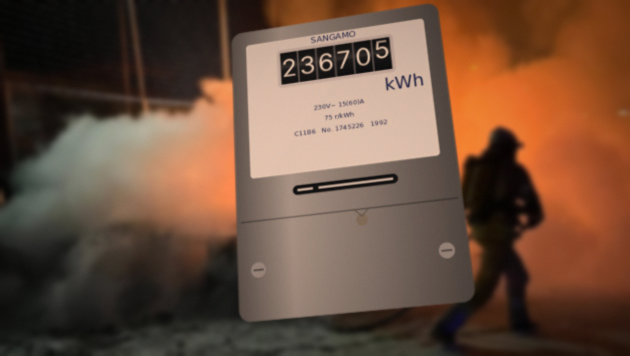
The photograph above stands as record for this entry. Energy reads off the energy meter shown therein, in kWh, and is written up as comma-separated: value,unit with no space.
236705,kWh
